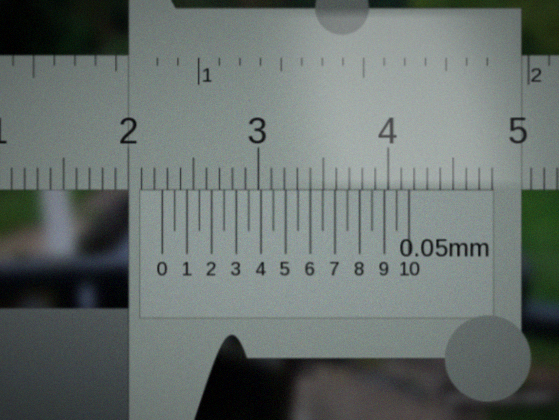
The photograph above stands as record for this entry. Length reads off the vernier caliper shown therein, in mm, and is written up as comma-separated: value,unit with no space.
22.6,mm
